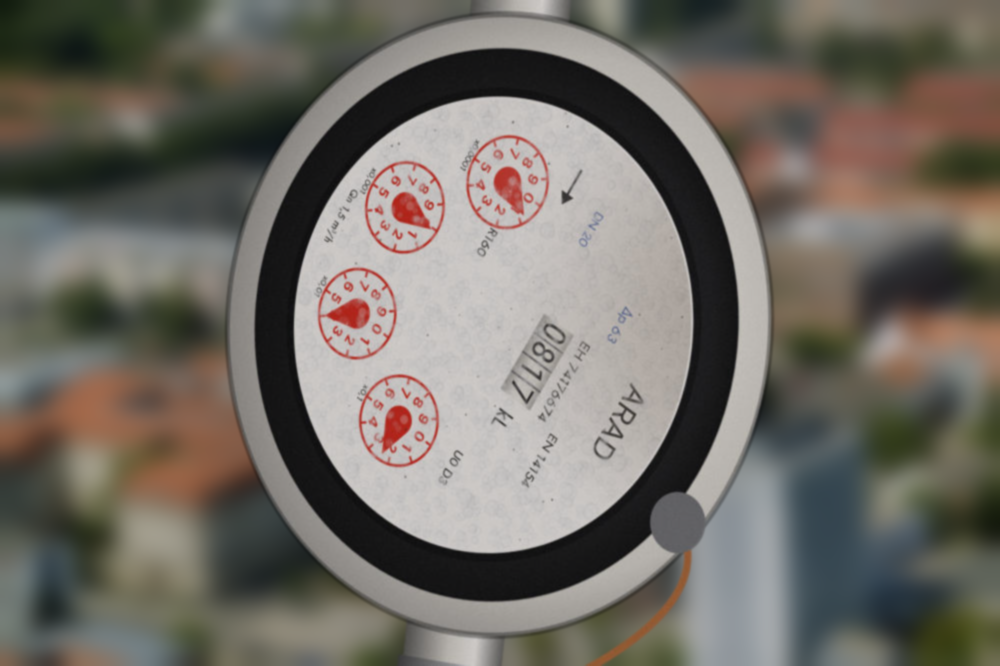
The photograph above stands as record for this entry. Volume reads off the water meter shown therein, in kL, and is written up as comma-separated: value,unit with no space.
817.2400,kL
